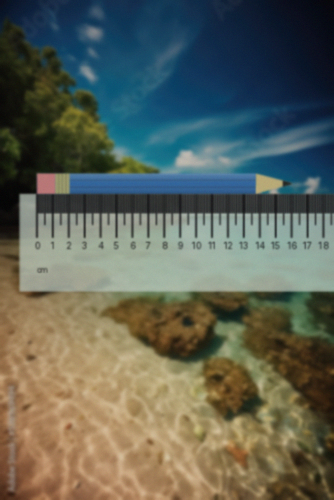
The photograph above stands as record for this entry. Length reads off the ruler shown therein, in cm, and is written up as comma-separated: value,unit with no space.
16,cm
